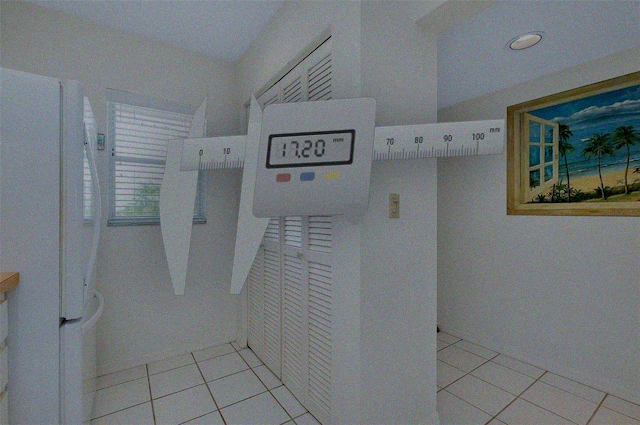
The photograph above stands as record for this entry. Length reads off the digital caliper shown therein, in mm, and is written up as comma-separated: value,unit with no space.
17.20,mm
